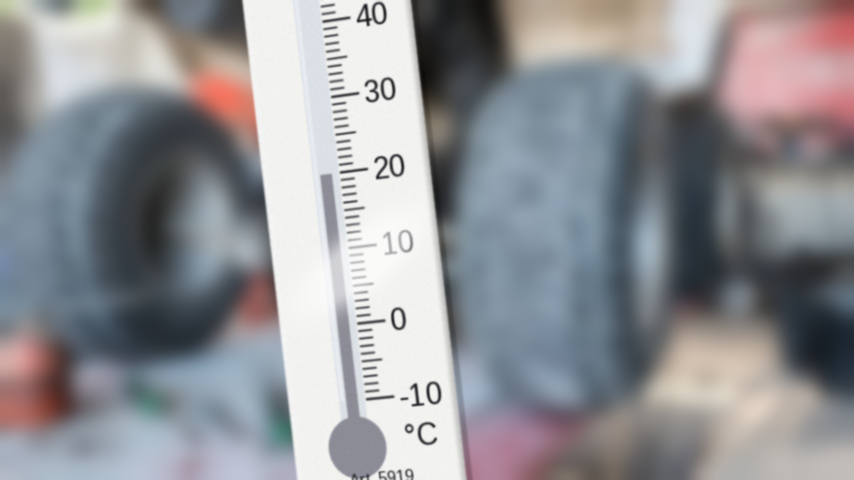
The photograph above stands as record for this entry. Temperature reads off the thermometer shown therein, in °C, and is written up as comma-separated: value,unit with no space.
20,°C
